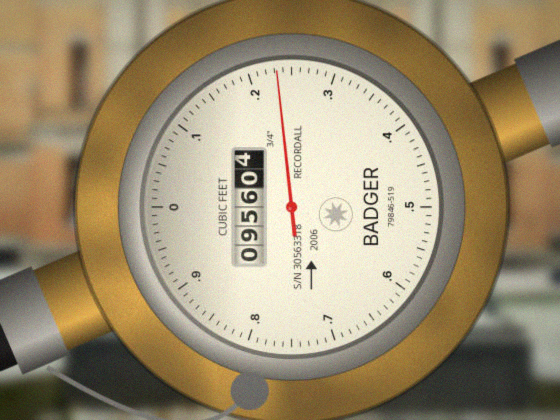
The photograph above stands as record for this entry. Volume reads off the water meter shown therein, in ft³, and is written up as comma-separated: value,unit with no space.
95604.23,ft³
